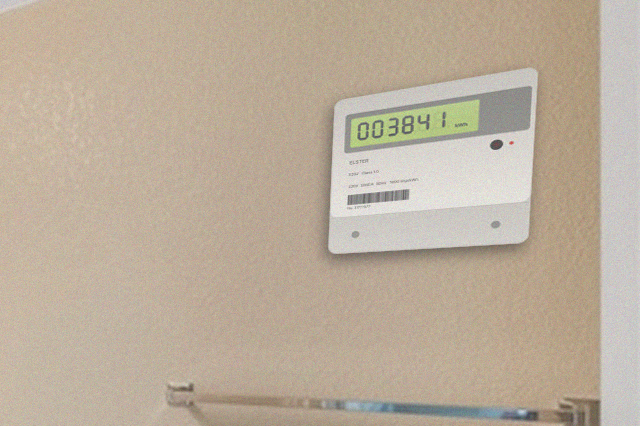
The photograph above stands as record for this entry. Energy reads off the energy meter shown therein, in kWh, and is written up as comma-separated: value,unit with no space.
3841,kWh
